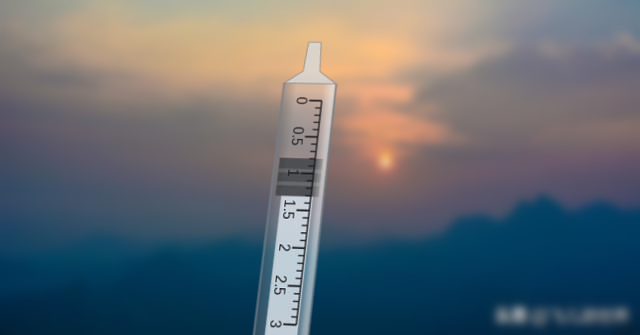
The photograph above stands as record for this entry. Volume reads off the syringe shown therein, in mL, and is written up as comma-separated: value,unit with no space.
0.8,mL
